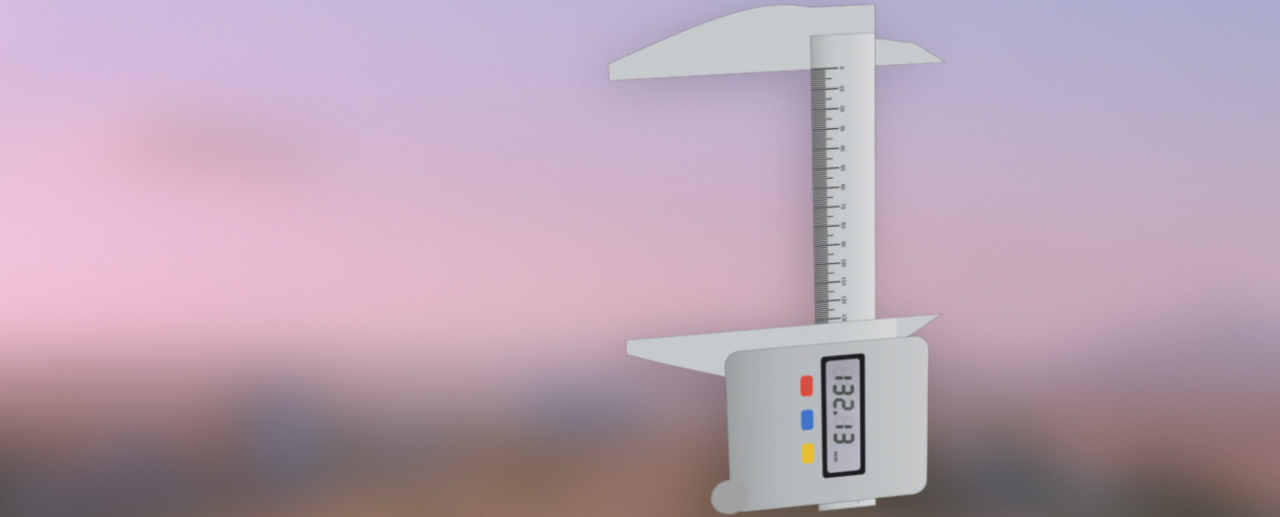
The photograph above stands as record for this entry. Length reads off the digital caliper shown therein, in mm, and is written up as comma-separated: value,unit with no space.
132.13,mm
